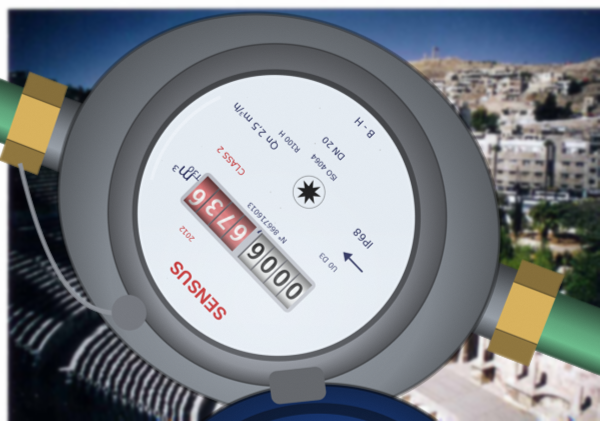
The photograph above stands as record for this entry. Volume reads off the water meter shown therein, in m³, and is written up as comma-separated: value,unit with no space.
6.6736,m³
